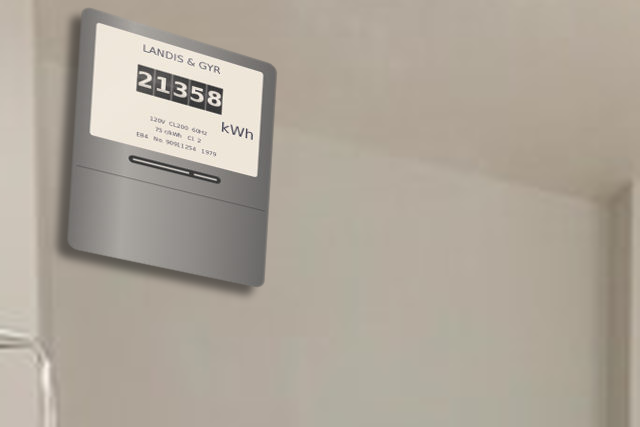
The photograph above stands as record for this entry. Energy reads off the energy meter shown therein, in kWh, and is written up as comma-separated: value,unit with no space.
21358,kWh
